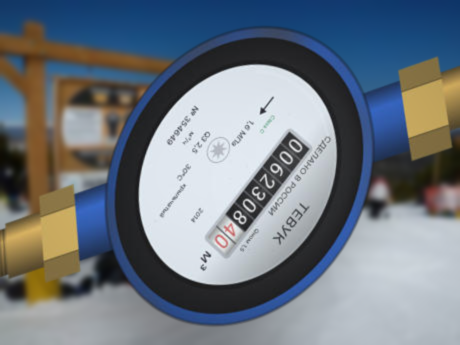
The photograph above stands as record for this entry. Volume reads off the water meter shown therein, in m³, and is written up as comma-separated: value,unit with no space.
62308.40,m³
